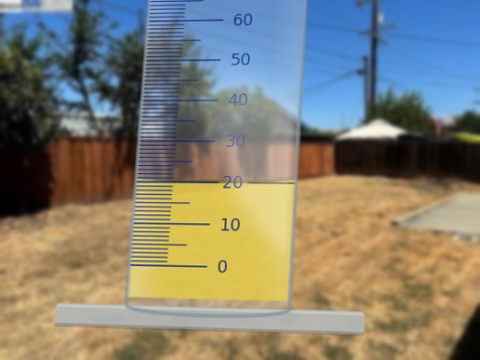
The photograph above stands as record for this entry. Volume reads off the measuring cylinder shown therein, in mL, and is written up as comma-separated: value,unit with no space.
20,mL
